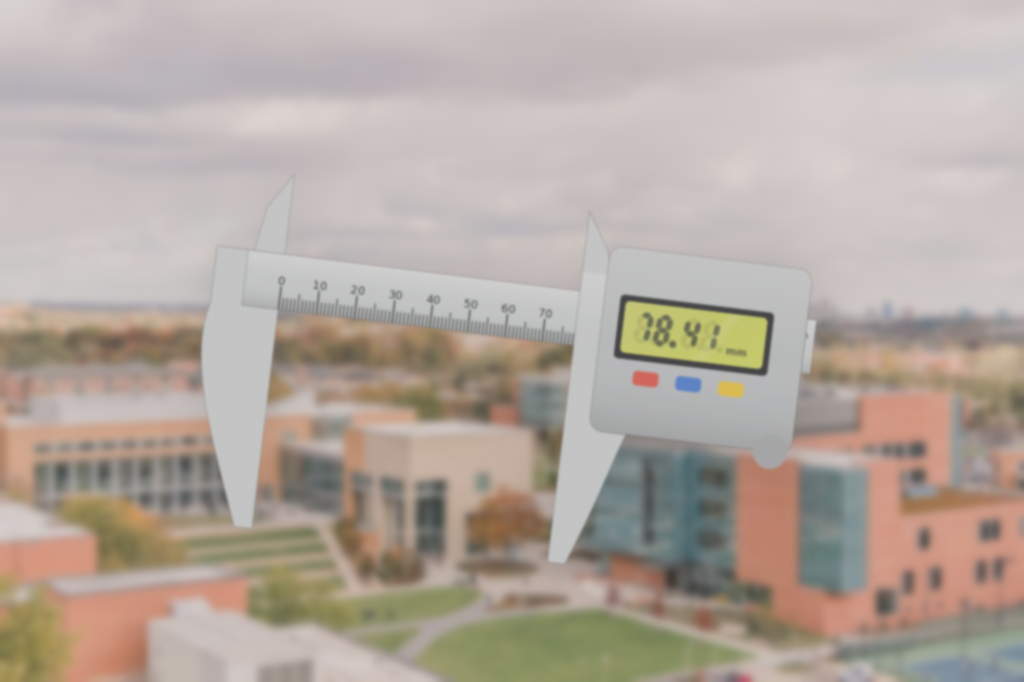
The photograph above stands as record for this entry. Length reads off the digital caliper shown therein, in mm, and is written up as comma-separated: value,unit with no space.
78.41,mm
